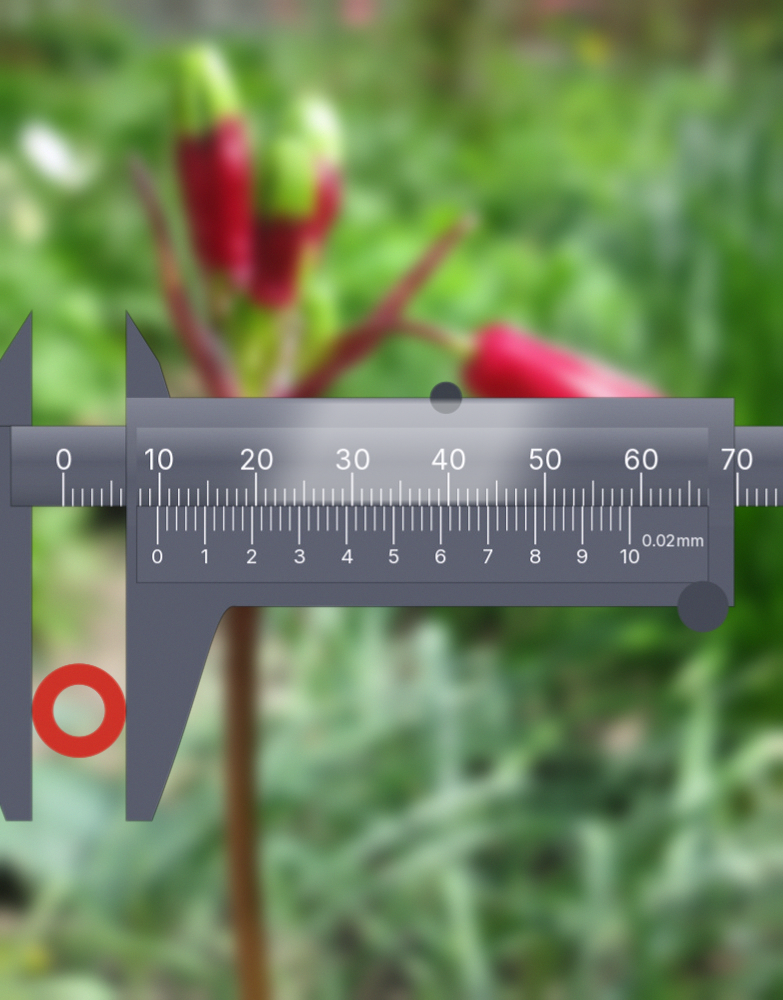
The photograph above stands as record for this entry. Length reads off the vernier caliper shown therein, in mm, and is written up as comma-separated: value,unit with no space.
9.8,mm
